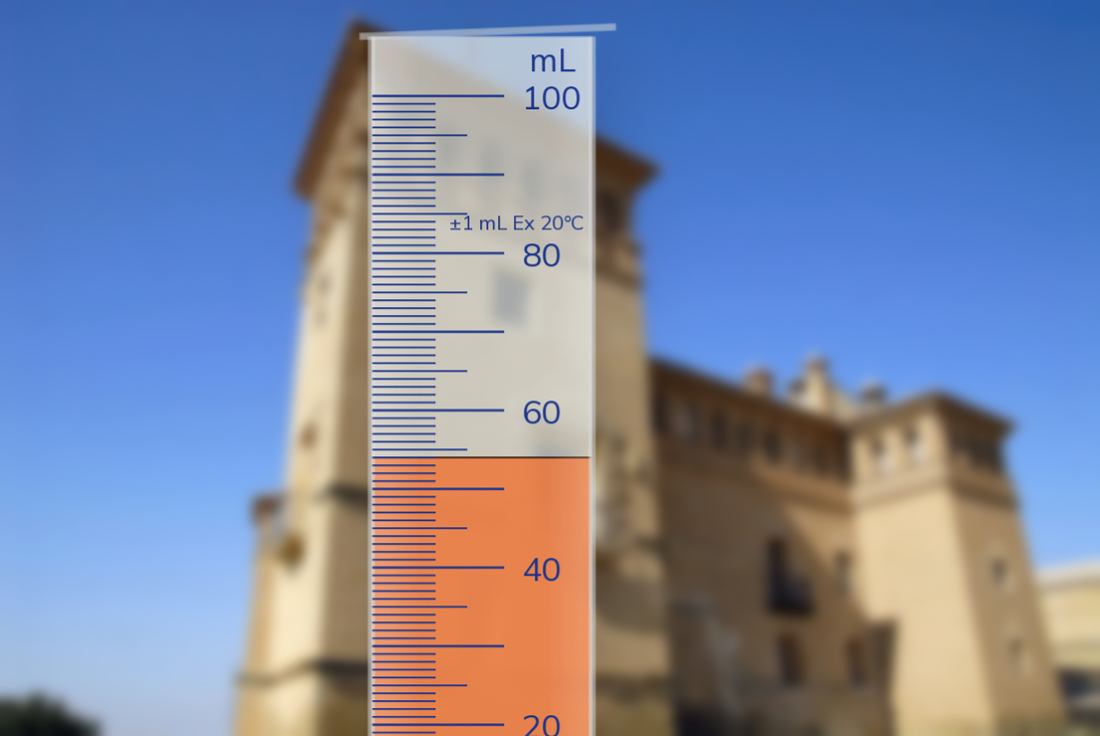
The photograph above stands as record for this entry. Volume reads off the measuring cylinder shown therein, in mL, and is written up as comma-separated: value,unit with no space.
54,mL
